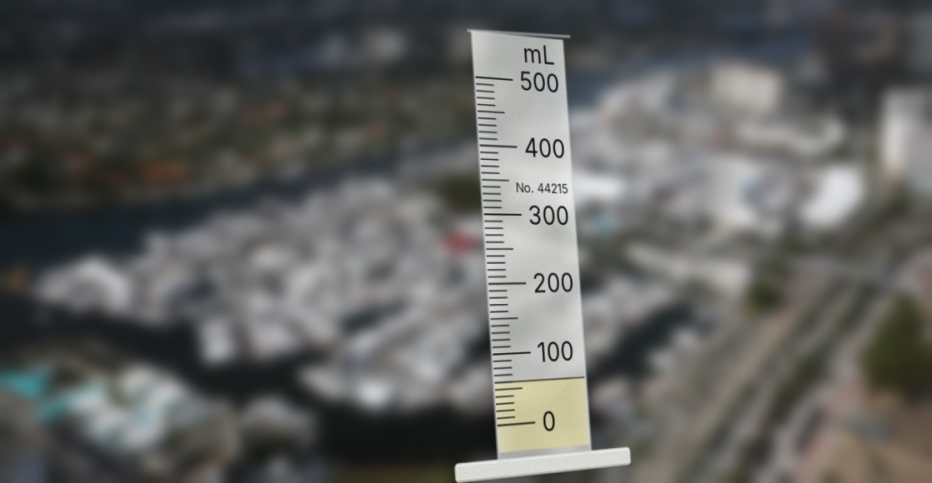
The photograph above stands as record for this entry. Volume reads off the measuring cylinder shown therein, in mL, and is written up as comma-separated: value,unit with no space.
60,mL
